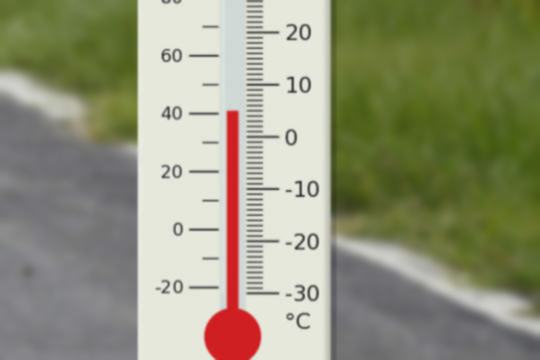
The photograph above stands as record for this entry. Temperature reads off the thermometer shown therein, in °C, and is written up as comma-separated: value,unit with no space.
5,°C
